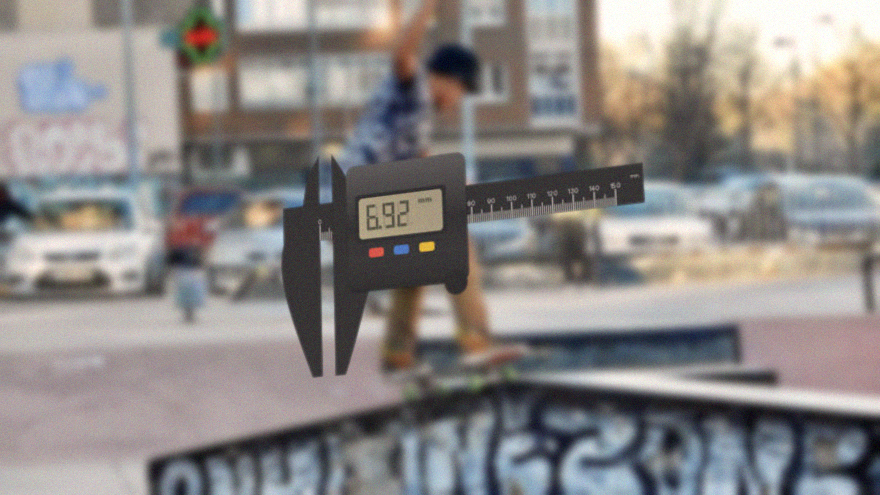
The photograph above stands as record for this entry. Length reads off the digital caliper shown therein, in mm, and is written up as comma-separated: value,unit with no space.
6.92,mm
